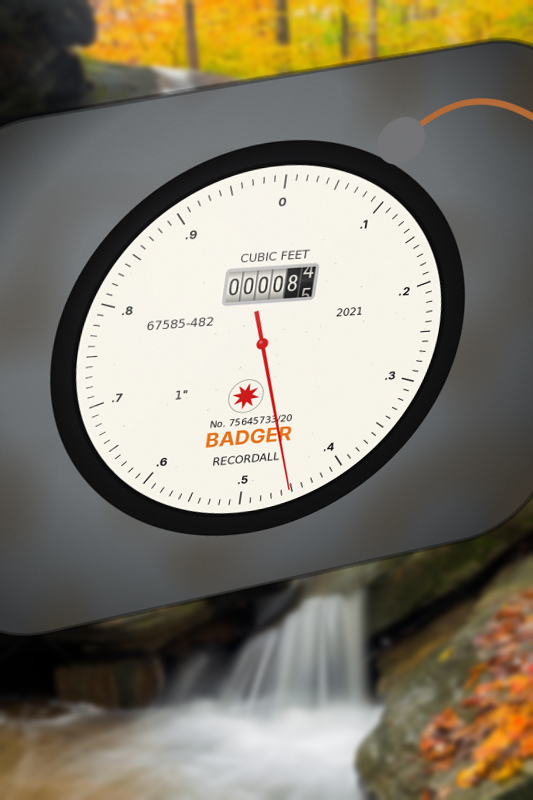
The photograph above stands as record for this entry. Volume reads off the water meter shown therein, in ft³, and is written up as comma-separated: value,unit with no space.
84.45,ft³
